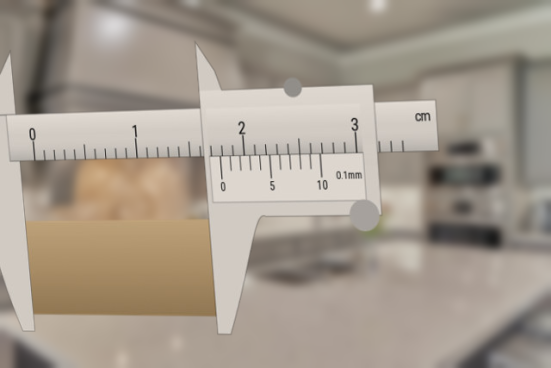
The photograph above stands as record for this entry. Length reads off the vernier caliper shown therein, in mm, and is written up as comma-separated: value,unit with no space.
17.8,mm
